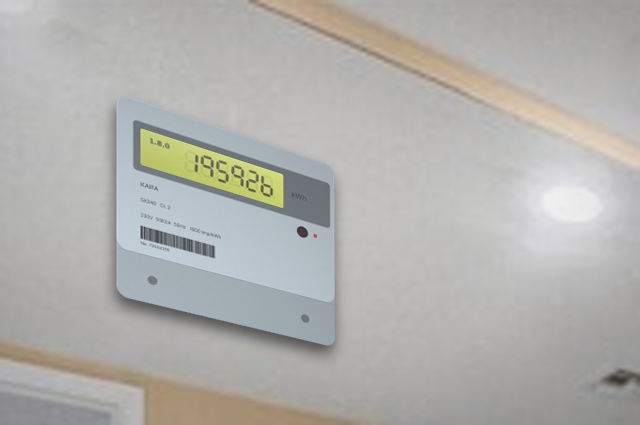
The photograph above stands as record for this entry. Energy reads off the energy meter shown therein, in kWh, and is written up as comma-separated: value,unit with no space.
195926,kWh
